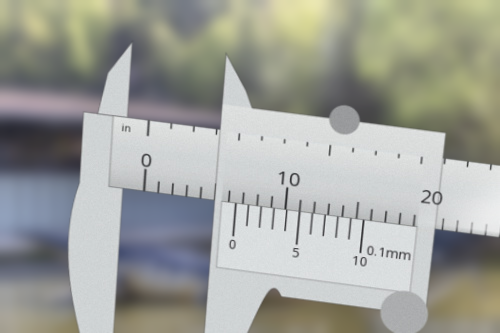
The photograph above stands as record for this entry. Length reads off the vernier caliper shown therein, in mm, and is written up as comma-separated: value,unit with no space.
6.5,mm
